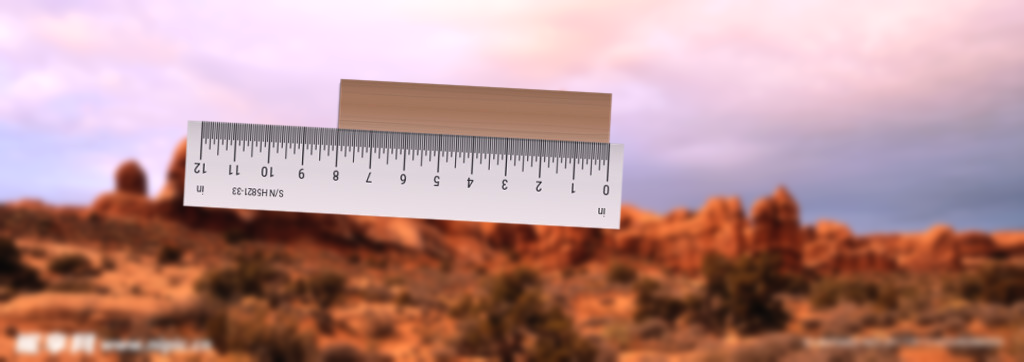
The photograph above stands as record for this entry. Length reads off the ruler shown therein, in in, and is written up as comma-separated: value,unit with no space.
8,in
